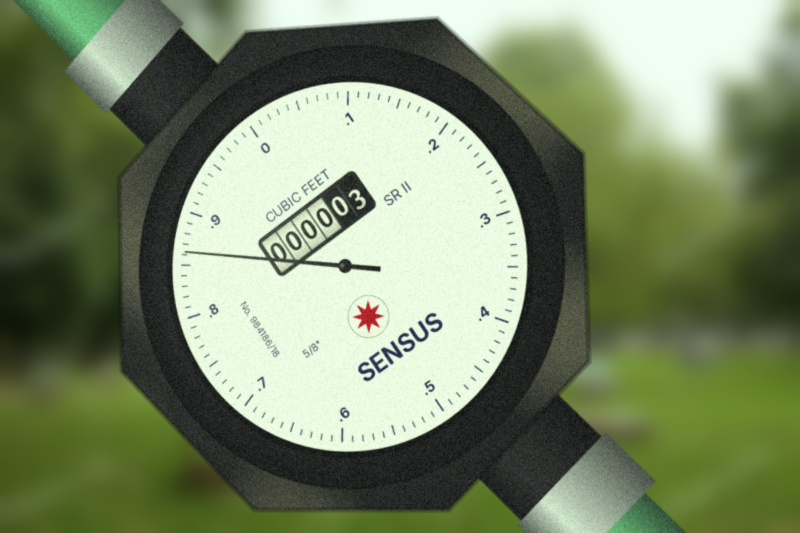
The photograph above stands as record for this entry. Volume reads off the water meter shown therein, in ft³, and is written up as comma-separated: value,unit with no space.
2.86,ft³
